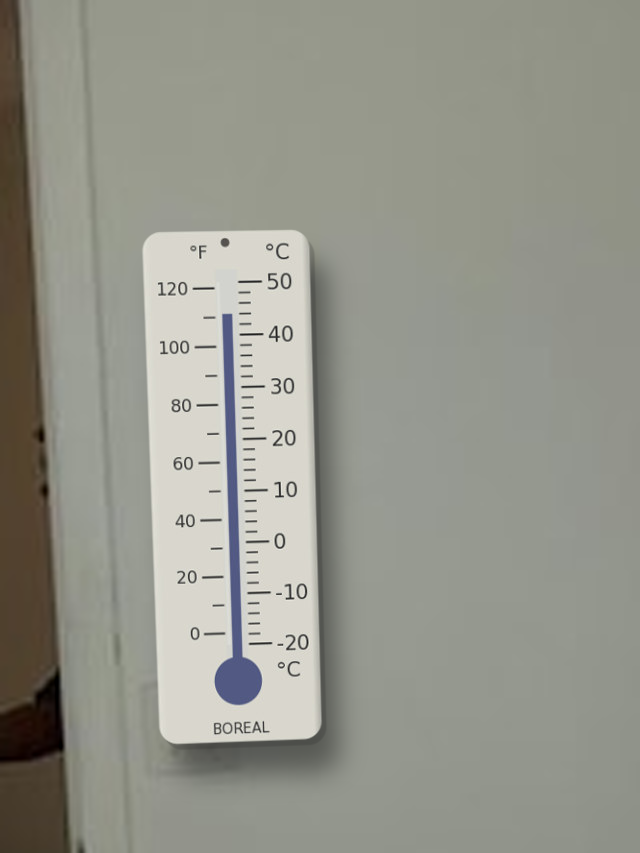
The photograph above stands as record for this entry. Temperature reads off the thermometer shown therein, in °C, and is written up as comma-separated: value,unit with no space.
44,°C
